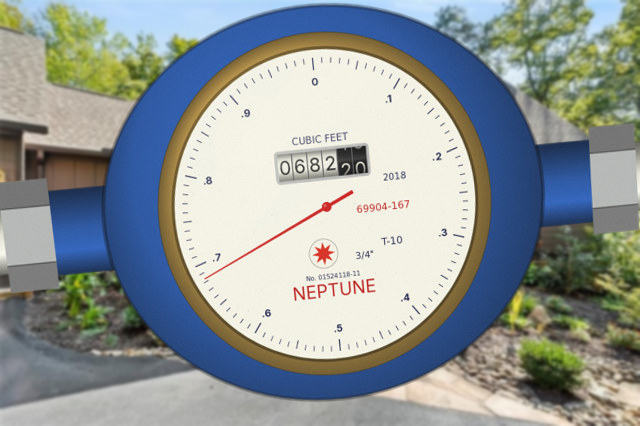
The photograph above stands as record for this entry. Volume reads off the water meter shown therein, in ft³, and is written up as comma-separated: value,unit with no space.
68219.68,ft³
